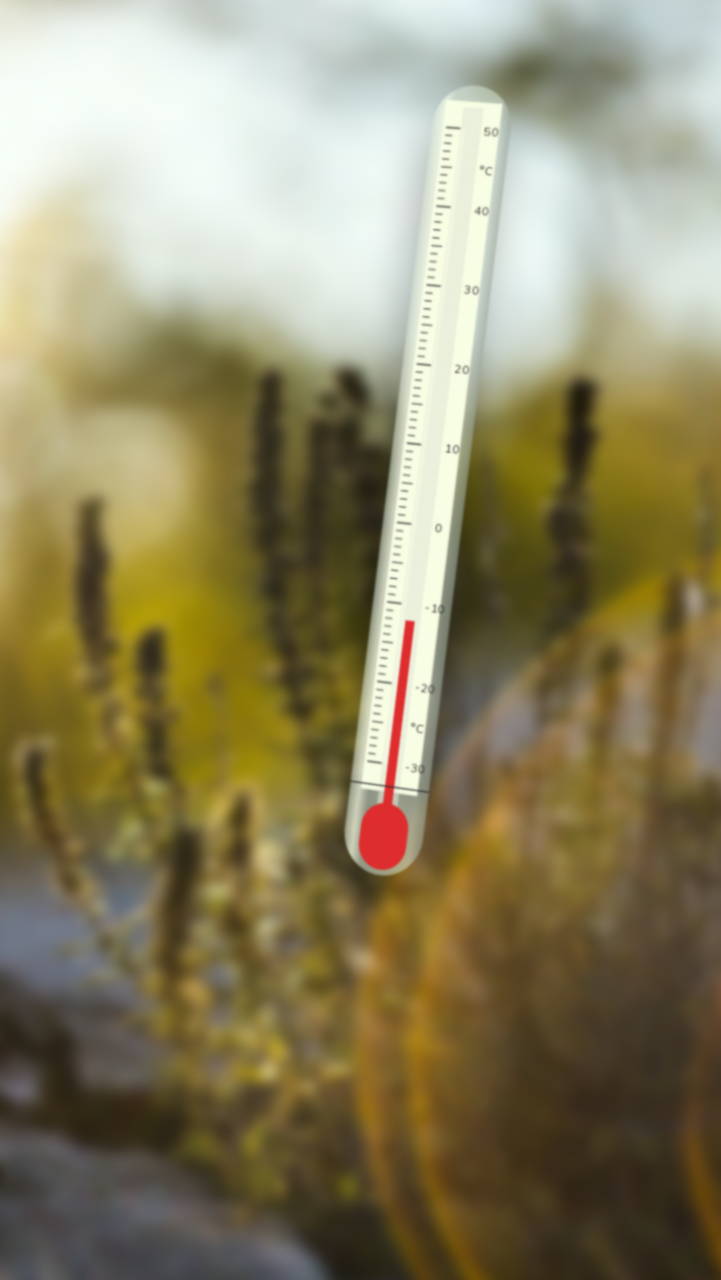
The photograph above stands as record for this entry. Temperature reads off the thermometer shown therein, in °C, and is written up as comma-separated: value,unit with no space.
-12,°C
